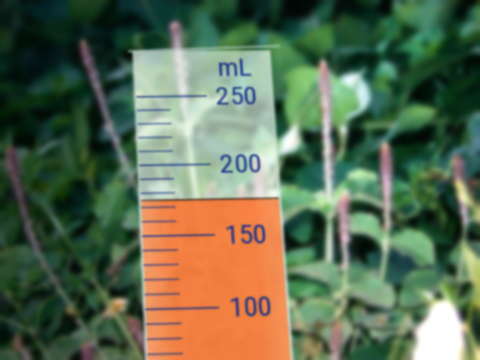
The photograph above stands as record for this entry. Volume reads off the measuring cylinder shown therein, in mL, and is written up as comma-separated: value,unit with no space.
175,mL
